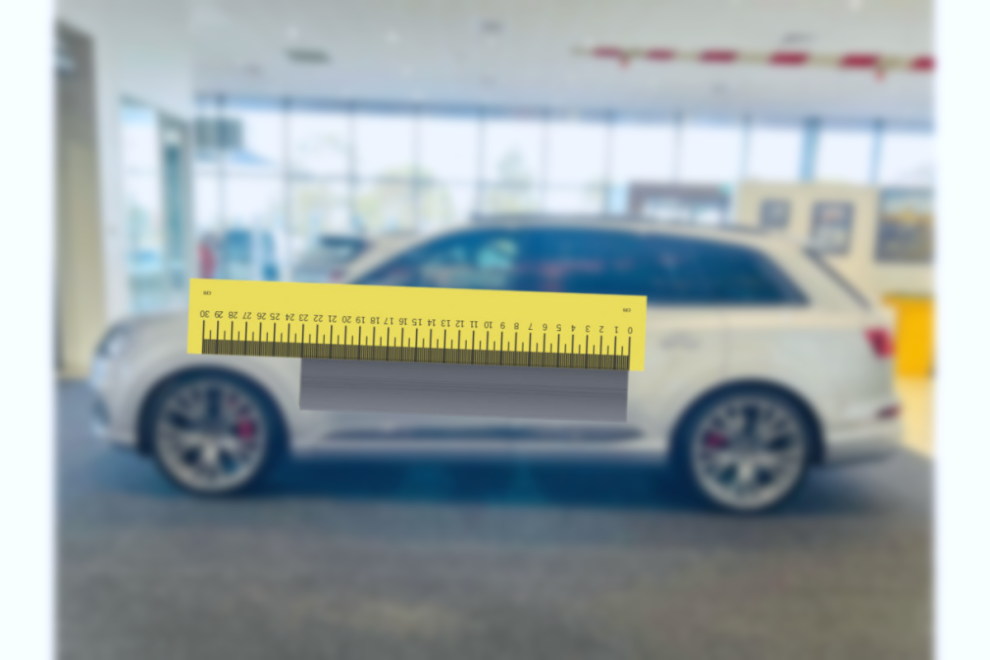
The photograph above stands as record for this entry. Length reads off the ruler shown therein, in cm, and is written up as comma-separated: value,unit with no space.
23,cm
